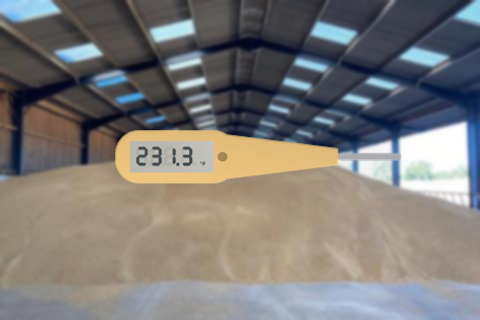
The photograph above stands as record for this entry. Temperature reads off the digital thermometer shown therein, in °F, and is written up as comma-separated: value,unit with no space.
231.3,°F
